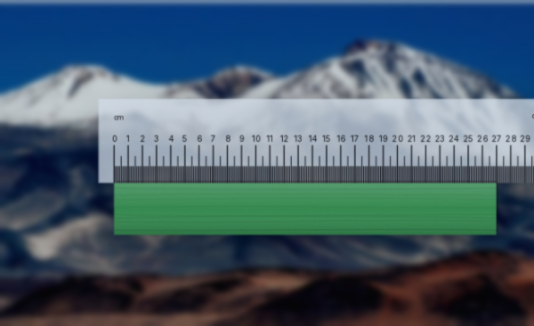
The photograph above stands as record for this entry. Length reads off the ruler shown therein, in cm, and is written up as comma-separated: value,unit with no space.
27,cm
